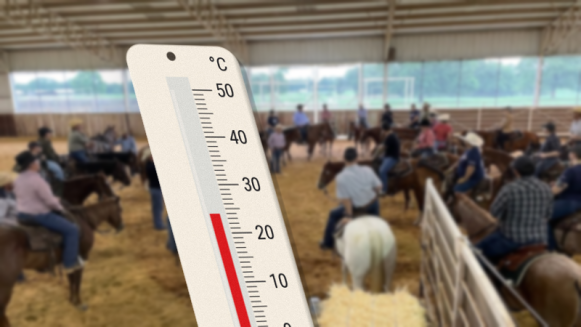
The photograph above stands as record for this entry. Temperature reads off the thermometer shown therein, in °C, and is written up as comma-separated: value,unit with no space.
24,°C
